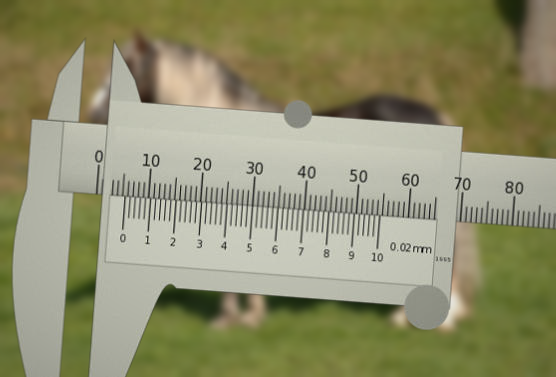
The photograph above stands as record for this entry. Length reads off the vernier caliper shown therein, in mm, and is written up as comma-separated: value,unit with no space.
5.5,mm
